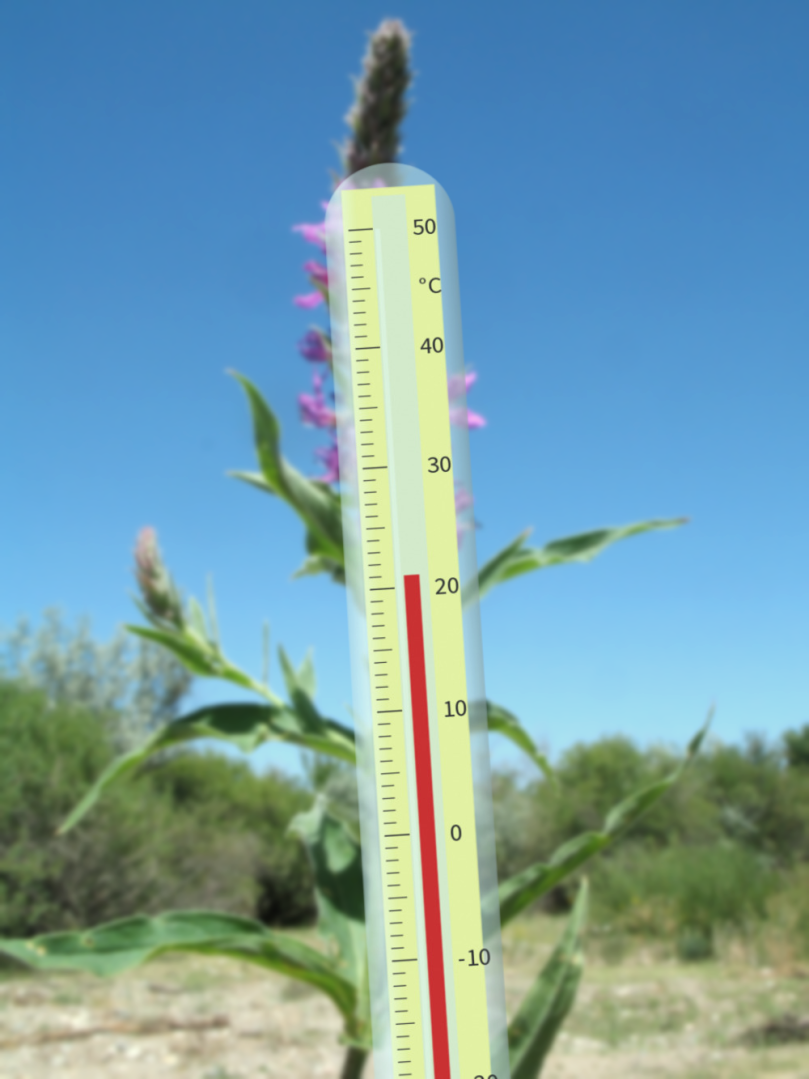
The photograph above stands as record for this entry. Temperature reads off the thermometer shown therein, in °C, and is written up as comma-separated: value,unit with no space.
21,°C
